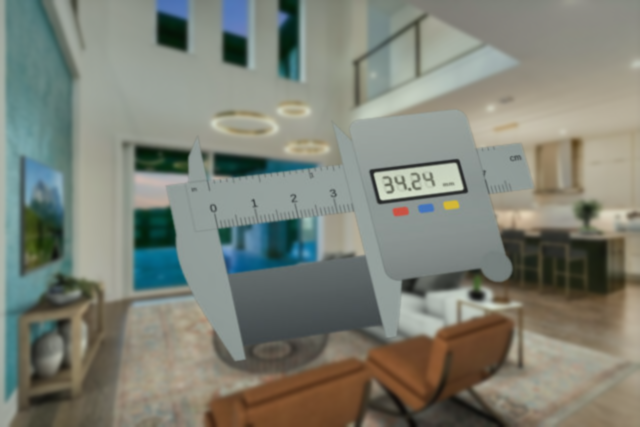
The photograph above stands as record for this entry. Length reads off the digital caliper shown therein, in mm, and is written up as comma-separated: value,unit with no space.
34.24,mm
